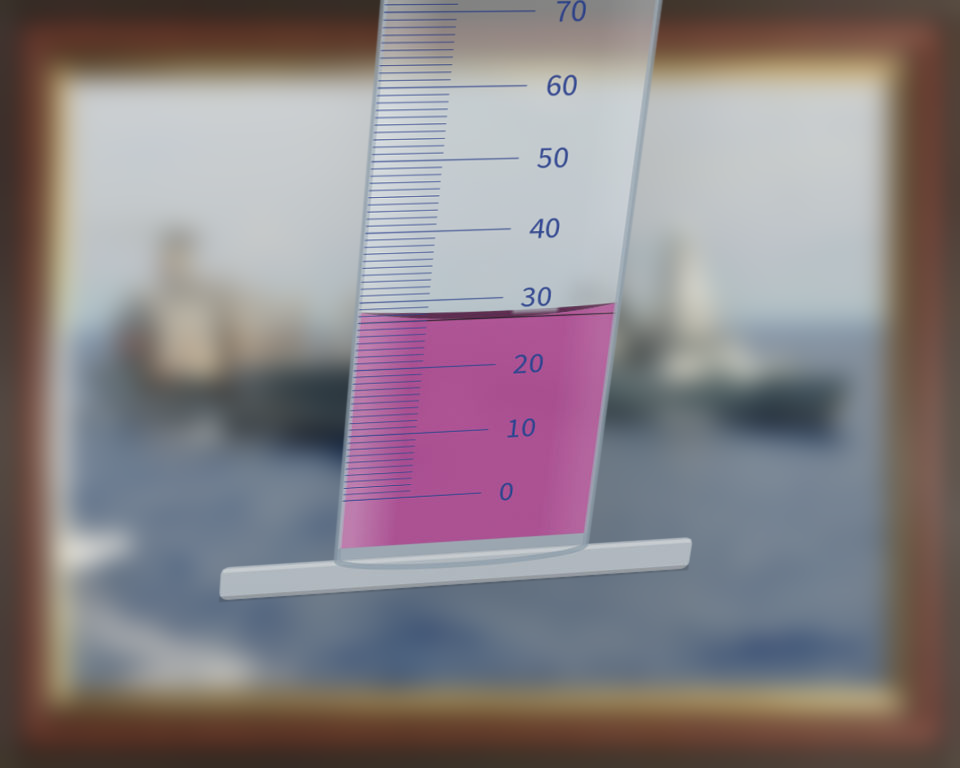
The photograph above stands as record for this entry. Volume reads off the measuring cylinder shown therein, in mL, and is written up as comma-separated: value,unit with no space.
27,mL
